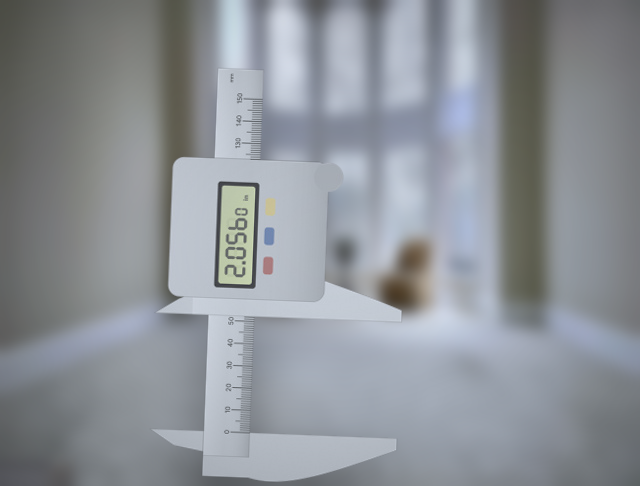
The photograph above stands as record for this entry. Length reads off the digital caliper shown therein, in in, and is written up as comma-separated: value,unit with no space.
2.0560,in
